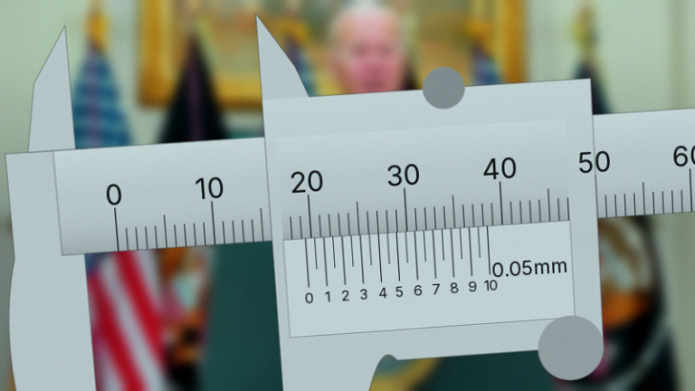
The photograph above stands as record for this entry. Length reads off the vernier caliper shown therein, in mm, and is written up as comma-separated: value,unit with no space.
19.4,mm
